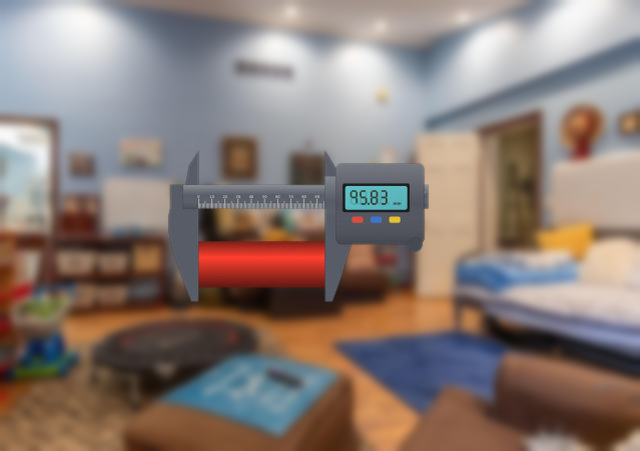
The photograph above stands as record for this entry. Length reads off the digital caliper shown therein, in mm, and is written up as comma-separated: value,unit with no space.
95.83,mm
